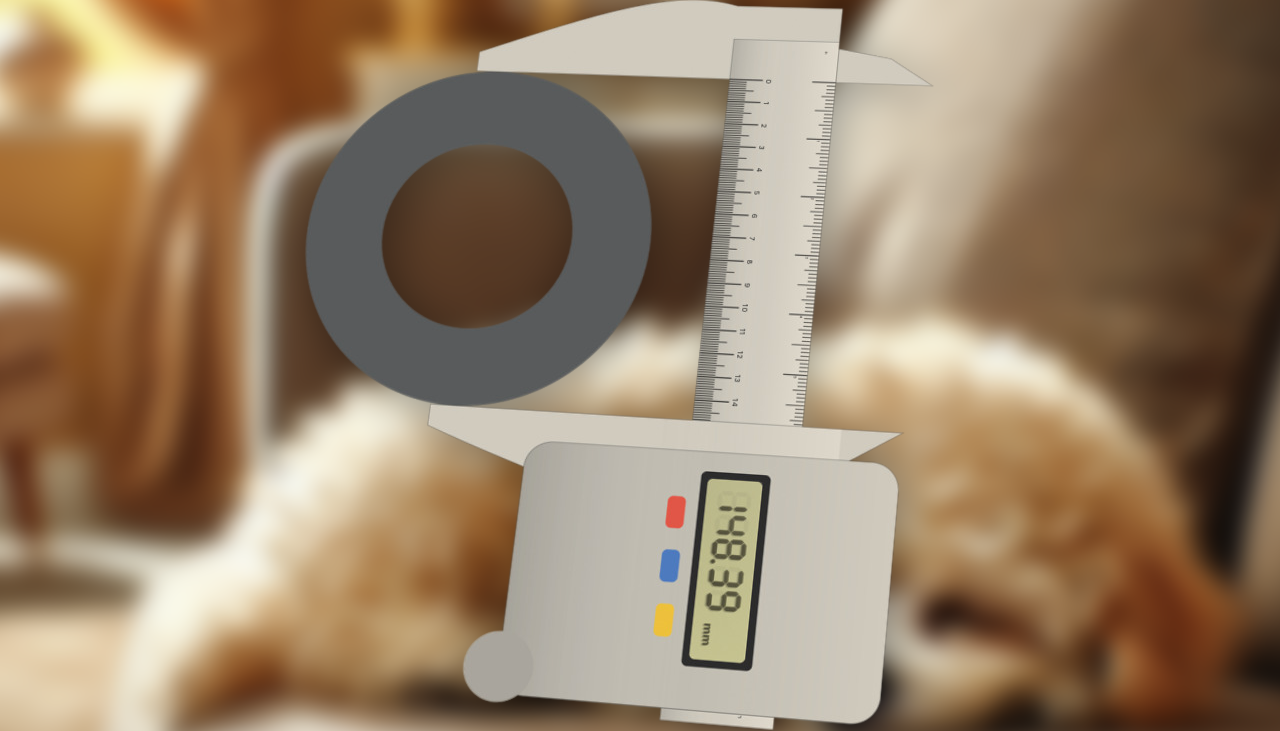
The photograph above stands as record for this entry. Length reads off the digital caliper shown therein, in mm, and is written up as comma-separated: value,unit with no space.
148.39,mm
